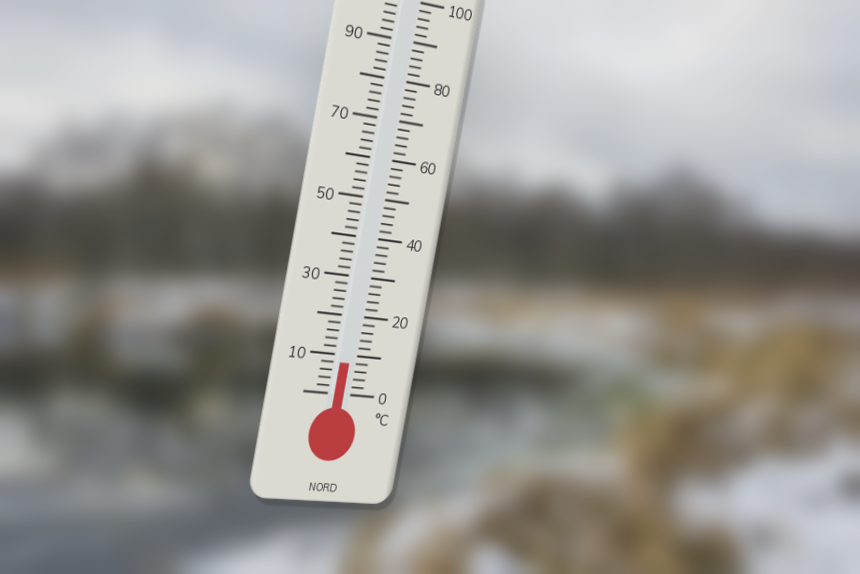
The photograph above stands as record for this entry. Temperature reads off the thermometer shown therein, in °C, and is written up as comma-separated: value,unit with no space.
8,°C
